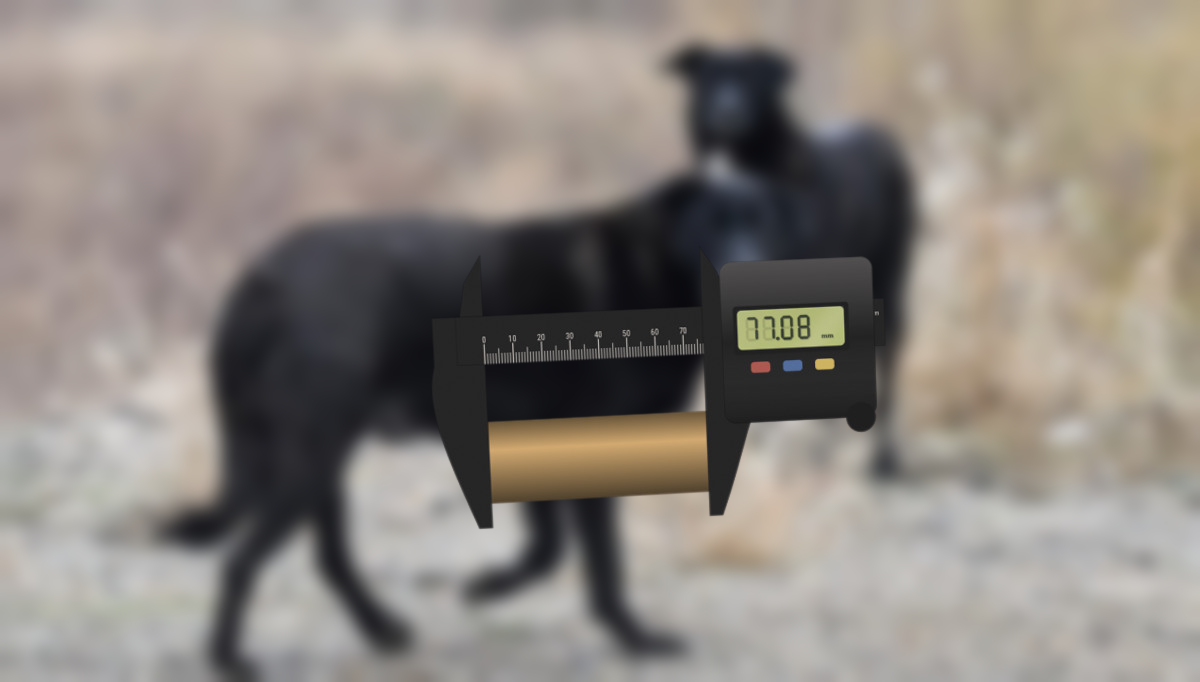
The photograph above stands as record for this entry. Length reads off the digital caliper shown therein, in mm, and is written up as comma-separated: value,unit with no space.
77.08,mm
